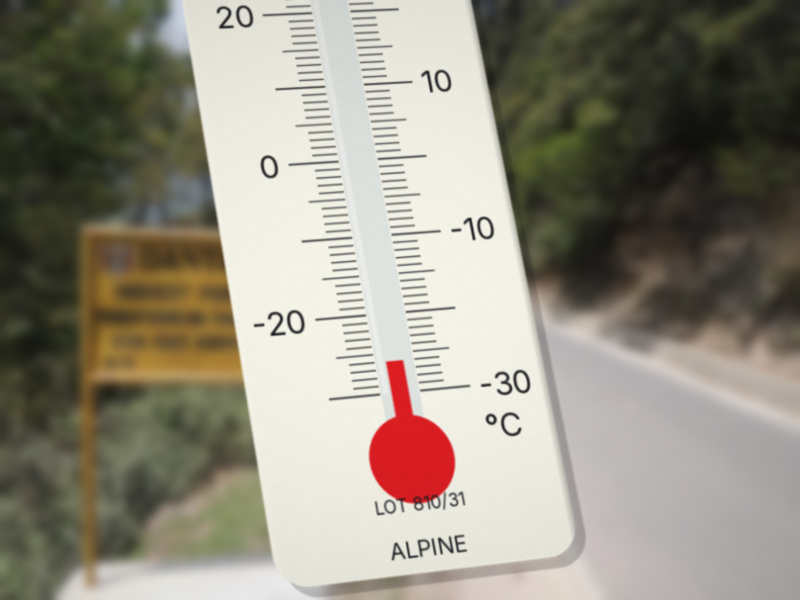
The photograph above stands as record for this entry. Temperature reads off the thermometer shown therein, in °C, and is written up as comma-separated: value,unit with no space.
-26,°C
